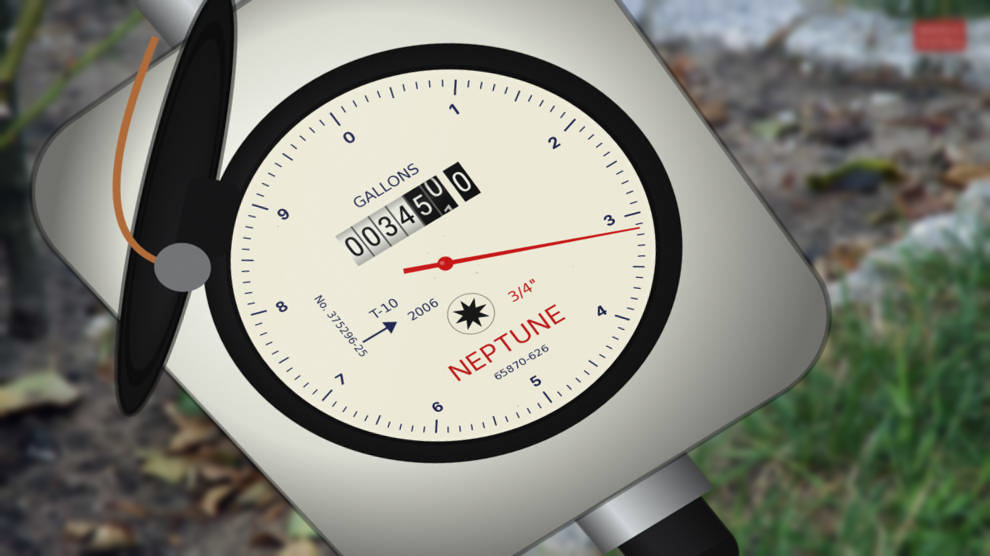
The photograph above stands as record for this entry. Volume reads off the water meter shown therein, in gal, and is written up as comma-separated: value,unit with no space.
34503.1,gal
